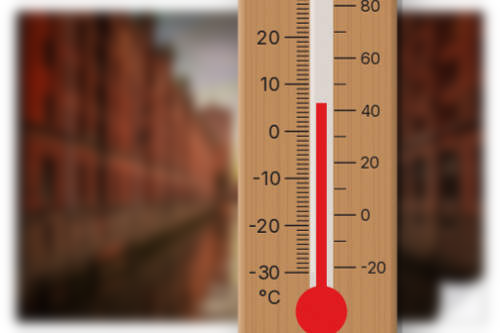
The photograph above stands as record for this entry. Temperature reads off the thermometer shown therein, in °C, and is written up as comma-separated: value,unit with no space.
6,°C
